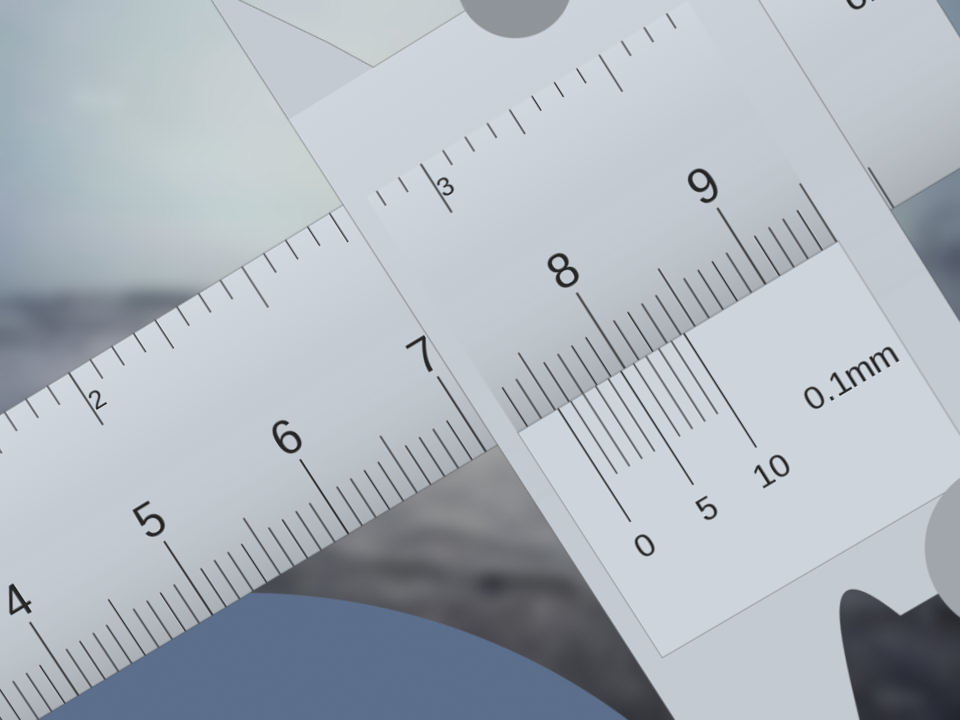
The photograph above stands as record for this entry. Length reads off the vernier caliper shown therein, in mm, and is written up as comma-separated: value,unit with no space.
75.2,mm
